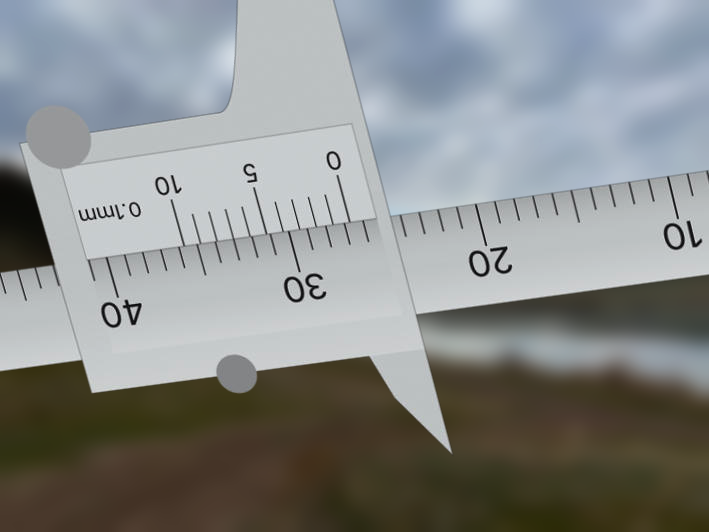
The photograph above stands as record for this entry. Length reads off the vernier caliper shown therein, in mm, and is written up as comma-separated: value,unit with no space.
26.7,mm
